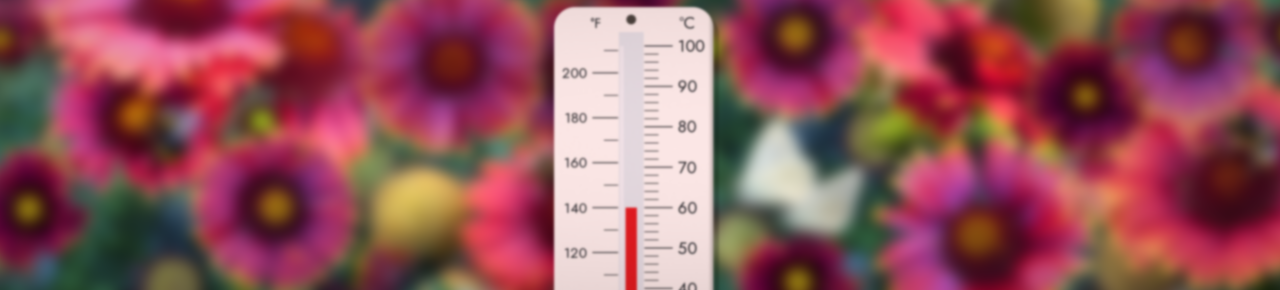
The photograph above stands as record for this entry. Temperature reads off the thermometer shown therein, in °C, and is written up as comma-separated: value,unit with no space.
60,°C
